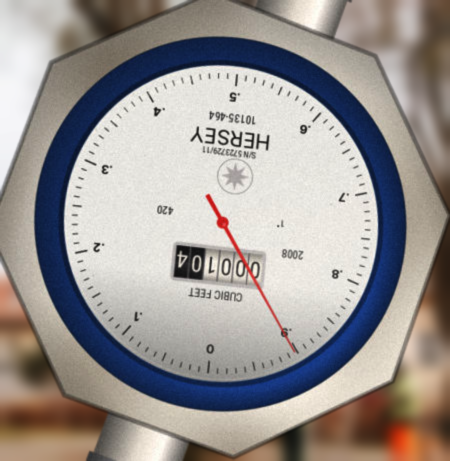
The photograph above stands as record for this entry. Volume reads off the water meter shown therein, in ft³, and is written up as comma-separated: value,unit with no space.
103.90,ft³
